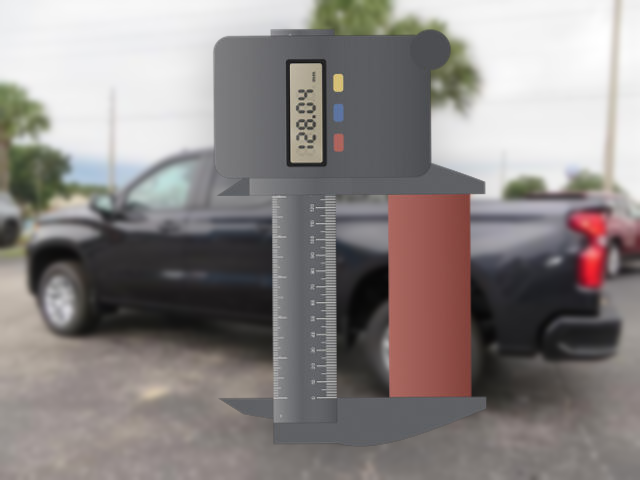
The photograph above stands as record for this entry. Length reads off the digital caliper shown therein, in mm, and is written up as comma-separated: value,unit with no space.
128.04,mm
